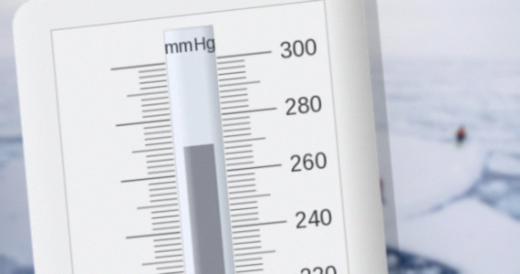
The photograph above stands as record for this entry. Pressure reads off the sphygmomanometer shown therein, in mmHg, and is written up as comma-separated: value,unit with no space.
270,mmHg
